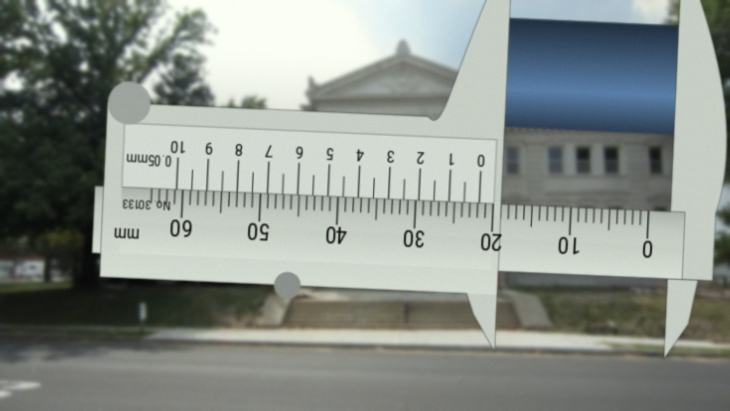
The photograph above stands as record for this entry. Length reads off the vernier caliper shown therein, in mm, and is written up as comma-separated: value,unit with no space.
21.8,mm
